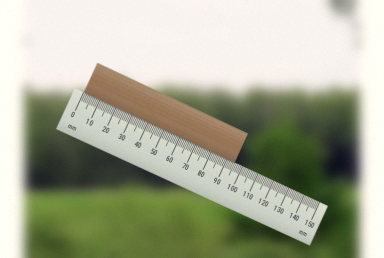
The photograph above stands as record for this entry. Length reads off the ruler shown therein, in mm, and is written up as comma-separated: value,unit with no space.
95,mm
